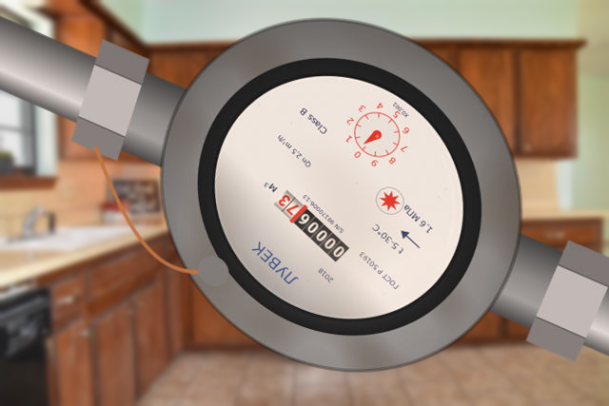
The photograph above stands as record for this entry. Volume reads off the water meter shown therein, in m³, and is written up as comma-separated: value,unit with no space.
6.730,m³
